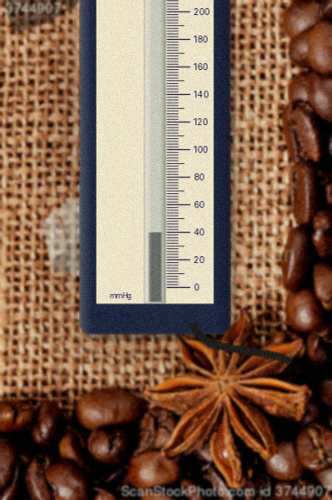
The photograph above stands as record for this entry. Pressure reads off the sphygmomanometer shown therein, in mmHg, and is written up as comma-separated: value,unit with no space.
40,mmHg
